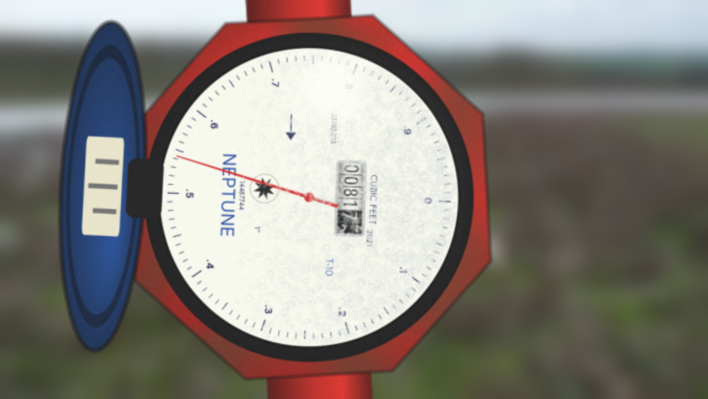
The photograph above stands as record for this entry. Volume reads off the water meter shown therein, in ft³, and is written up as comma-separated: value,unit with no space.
8172.54,ft³
